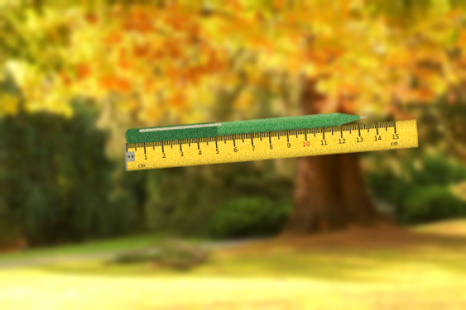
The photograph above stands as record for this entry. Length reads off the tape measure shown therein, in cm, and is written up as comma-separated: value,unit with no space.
13.5,cm
